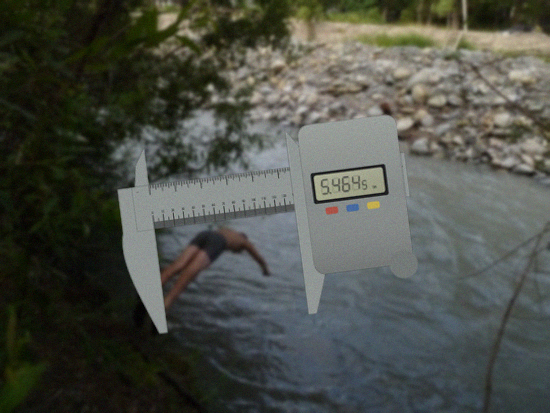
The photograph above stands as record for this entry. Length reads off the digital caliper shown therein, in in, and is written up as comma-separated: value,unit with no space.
5.4645,in
